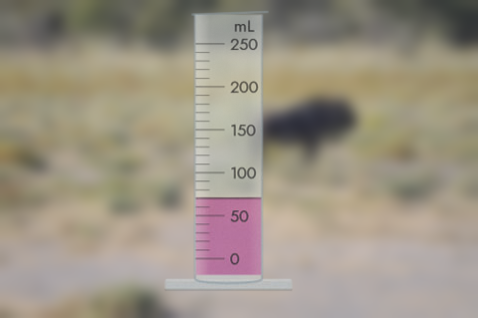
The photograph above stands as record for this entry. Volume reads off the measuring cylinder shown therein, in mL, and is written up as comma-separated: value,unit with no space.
70,mL
